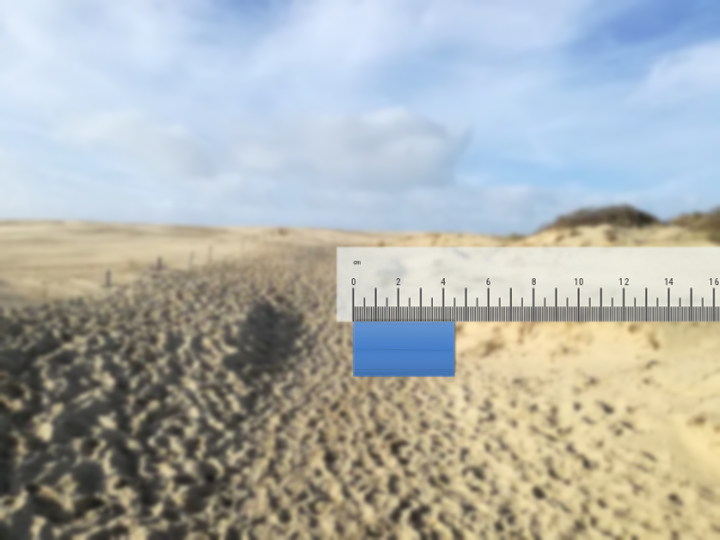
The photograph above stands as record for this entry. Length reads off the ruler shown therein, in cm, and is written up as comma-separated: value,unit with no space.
4.5,cm
